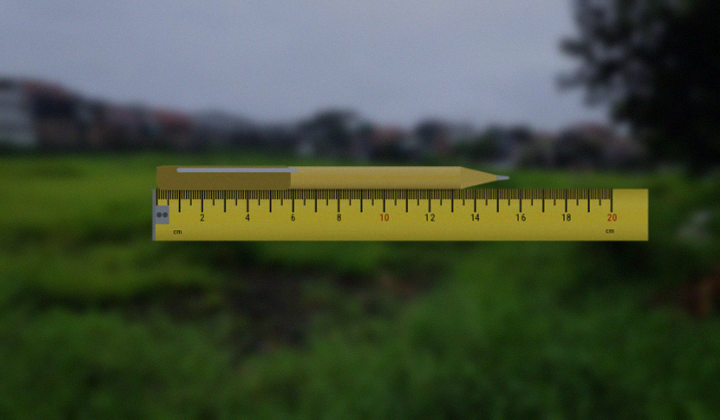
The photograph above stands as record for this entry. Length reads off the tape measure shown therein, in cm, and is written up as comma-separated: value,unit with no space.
15.5,cm
